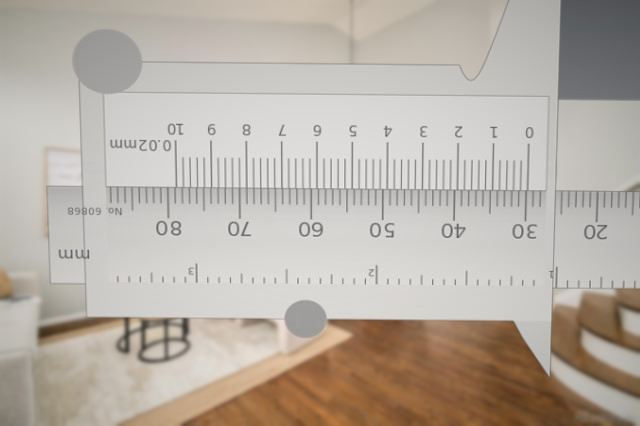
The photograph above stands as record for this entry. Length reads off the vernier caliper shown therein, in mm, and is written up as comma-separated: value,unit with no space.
29.8,mm
